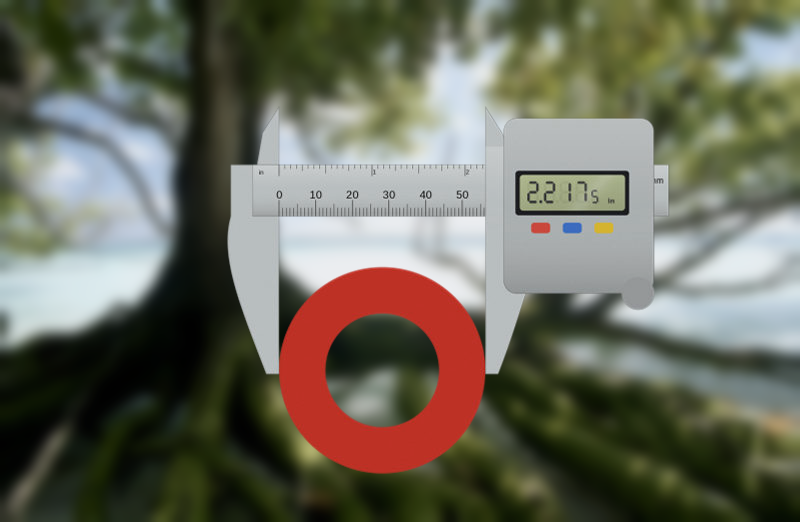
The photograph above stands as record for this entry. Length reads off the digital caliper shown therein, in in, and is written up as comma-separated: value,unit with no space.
2.2175,in
